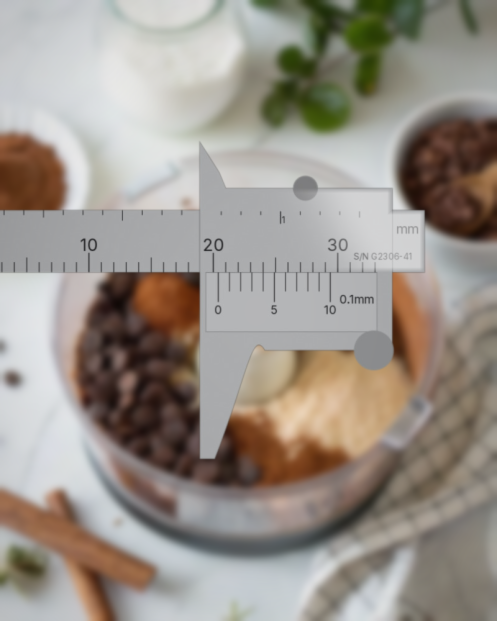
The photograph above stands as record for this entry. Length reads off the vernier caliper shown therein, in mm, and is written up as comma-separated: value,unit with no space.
20.4,mm
